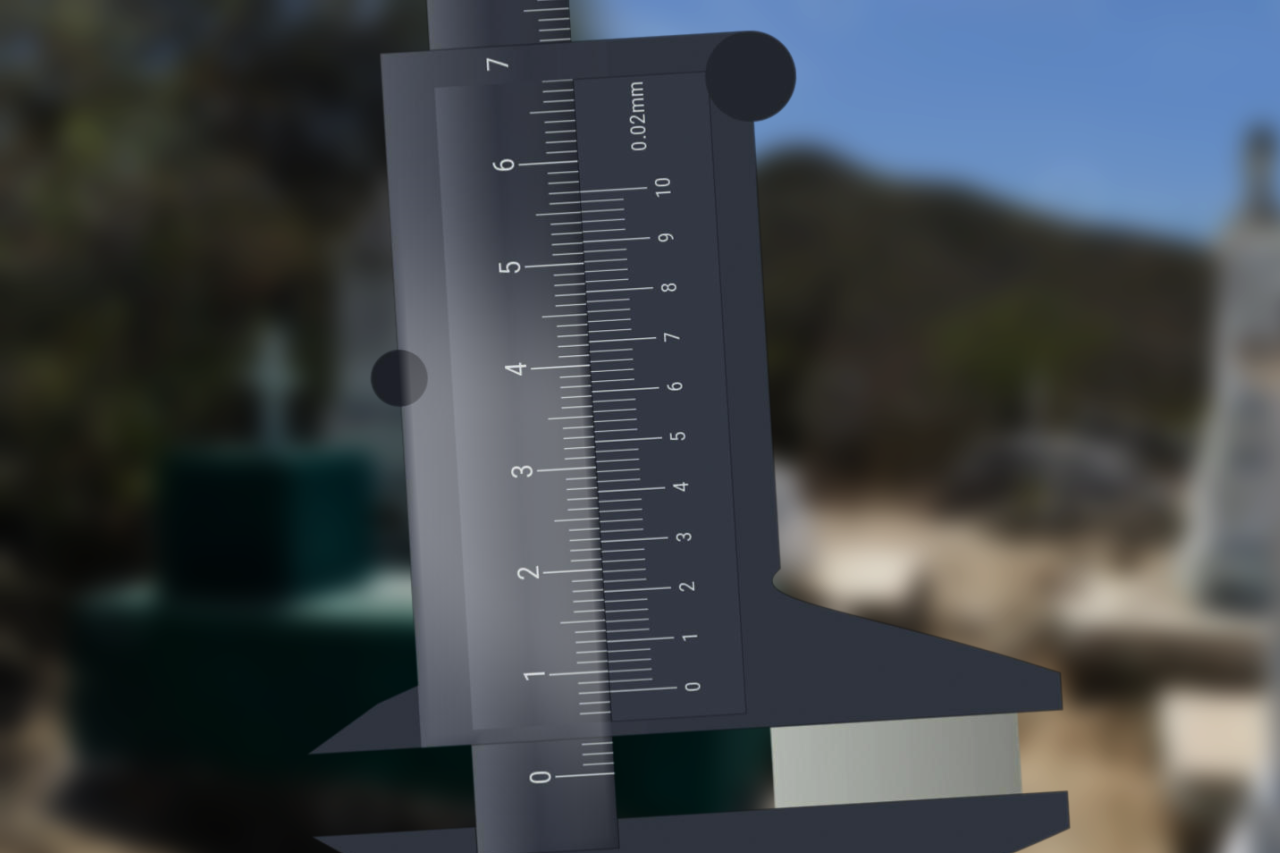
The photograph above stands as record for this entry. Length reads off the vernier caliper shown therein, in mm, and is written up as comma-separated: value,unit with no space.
8.0,mm
